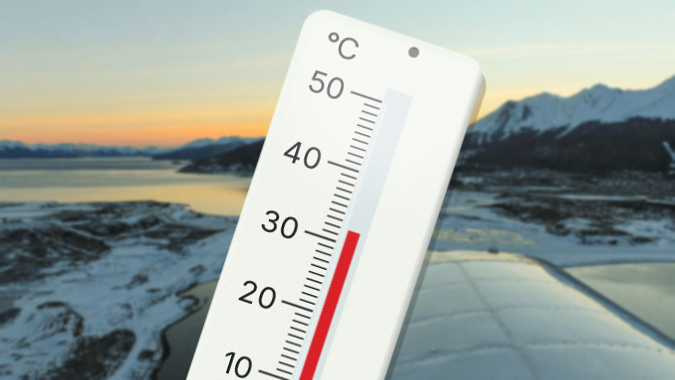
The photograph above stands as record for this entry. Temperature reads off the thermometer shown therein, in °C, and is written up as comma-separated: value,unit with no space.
32,°C
